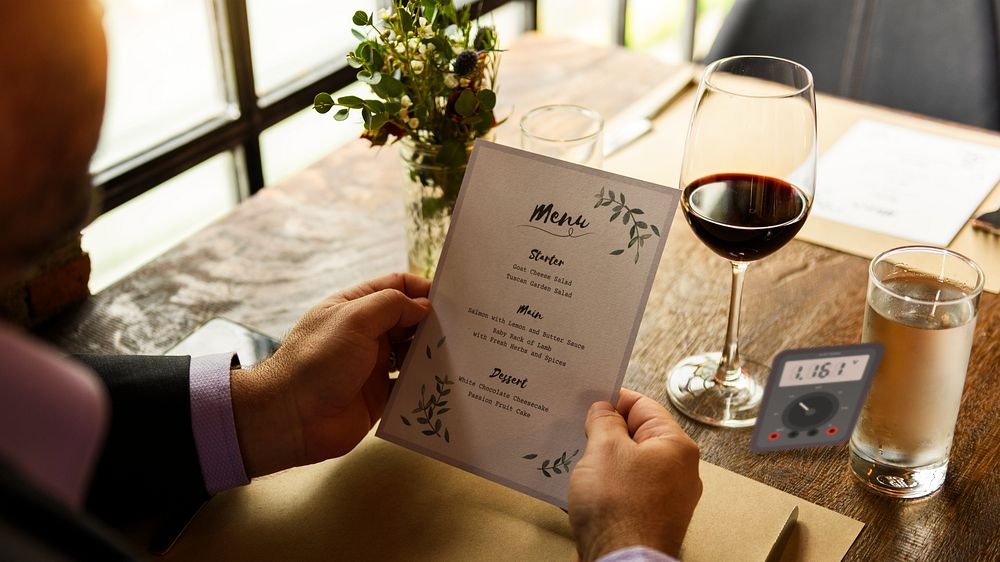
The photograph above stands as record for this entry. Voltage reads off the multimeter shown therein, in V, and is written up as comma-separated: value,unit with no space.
1.161,V
